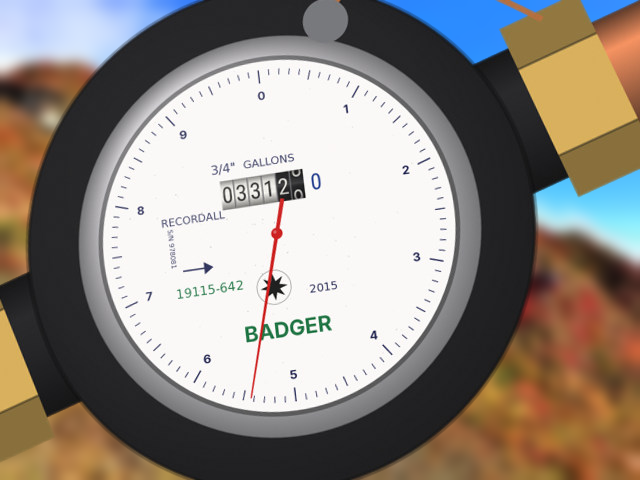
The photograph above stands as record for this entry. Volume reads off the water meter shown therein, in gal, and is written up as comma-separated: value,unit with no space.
331285.4,gal
